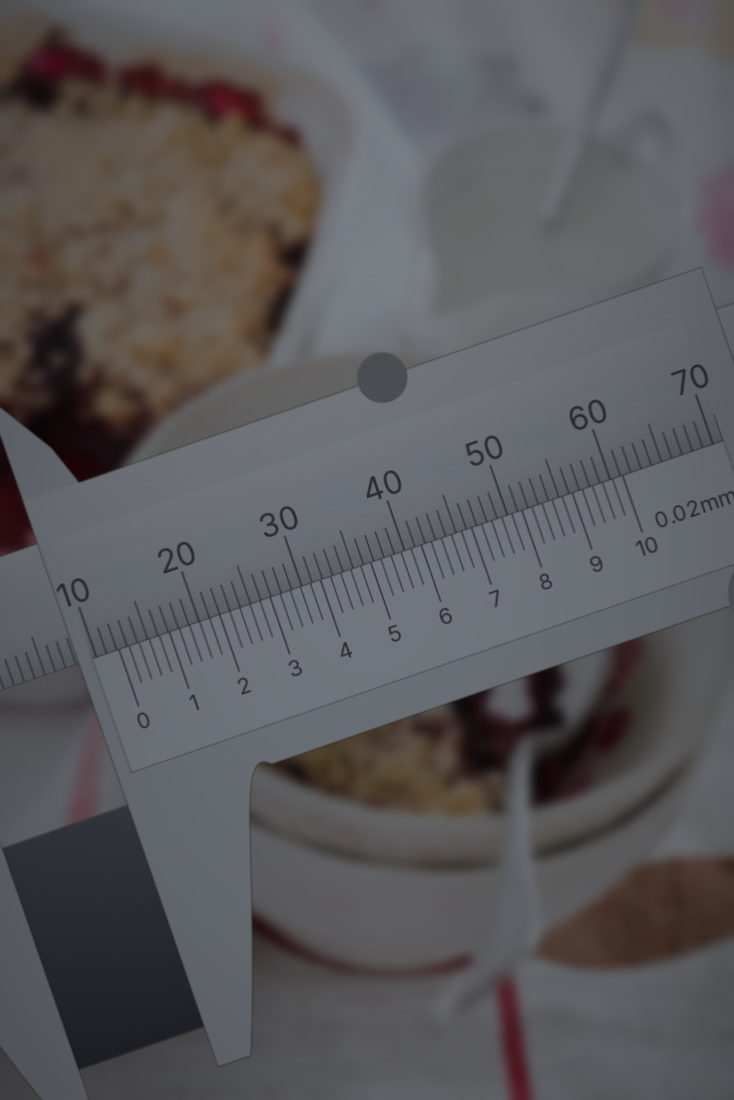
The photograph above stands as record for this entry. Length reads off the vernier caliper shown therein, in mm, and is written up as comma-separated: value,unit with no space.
12.2,mm
